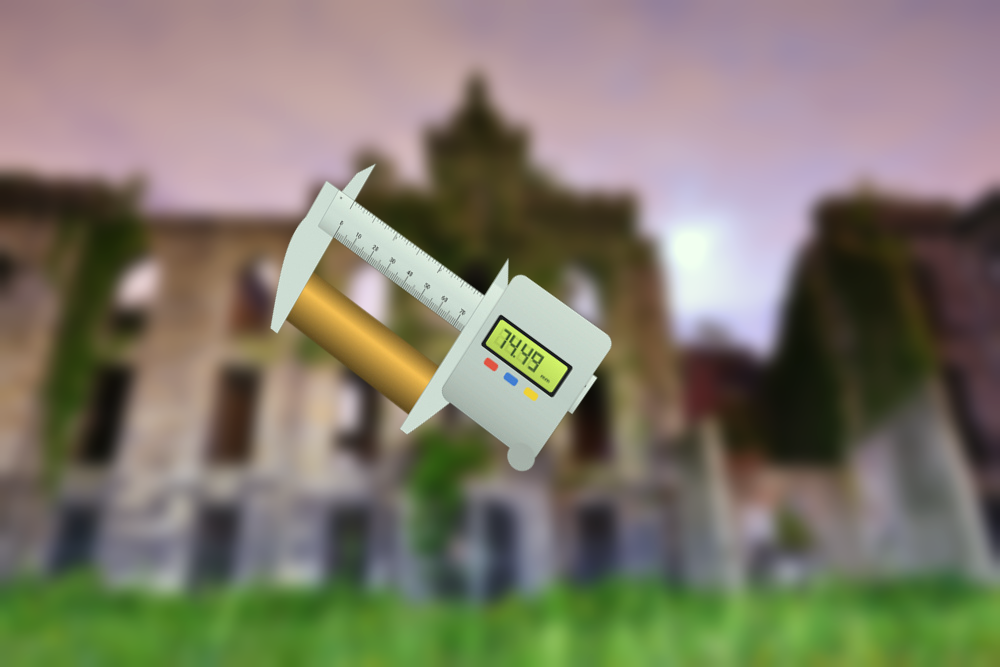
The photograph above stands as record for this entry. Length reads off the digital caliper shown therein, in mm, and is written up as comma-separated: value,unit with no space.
74.49,mm
